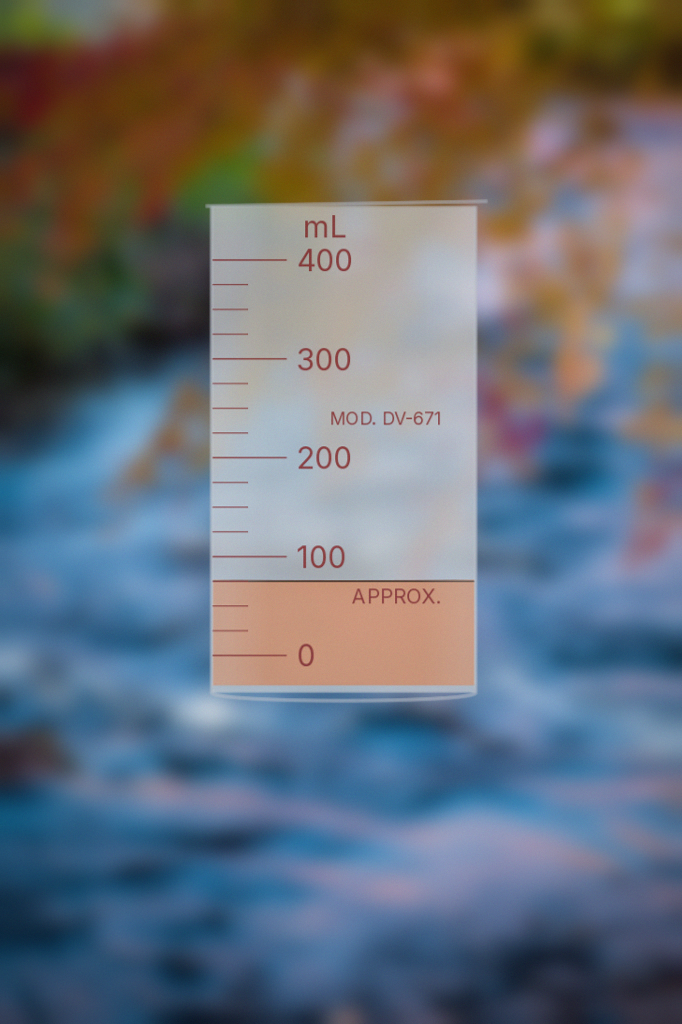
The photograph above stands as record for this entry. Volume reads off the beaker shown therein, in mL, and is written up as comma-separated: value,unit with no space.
75,mL
